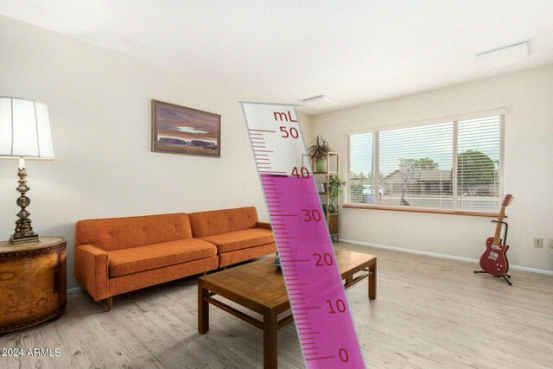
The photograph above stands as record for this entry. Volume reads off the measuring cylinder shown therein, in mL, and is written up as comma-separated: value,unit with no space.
39,mL
